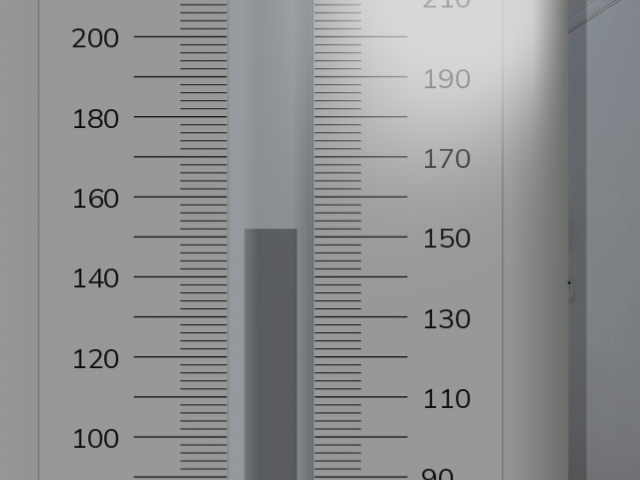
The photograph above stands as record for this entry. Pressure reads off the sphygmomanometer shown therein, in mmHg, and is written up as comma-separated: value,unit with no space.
152,mmHg
